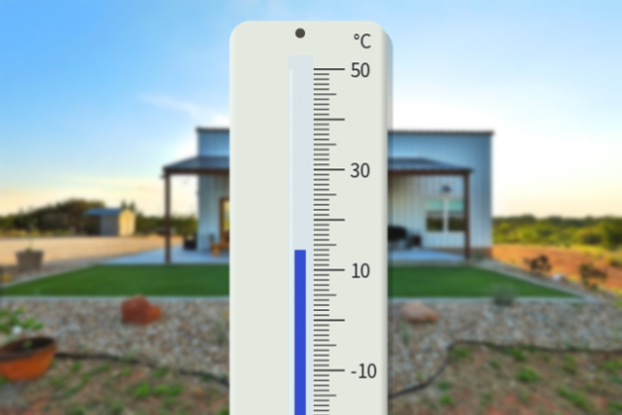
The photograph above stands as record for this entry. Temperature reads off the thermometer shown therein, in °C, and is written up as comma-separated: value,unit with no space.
14,°C
